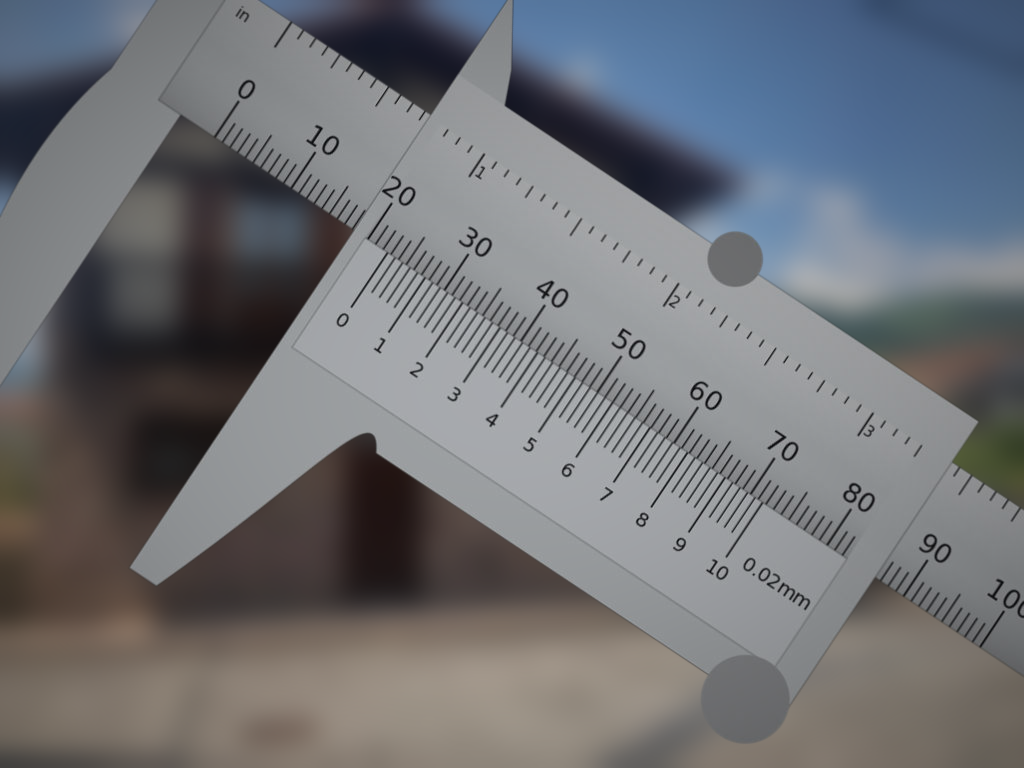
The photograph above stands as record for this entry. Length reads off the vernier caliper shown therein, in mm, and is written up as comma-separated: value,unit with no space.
22.6,mm
